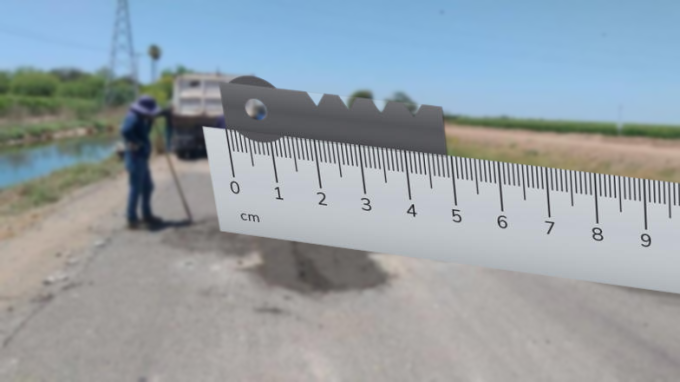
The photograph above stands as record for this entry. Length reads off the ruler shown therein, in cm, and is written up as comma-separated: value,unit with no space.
4.9,cm
